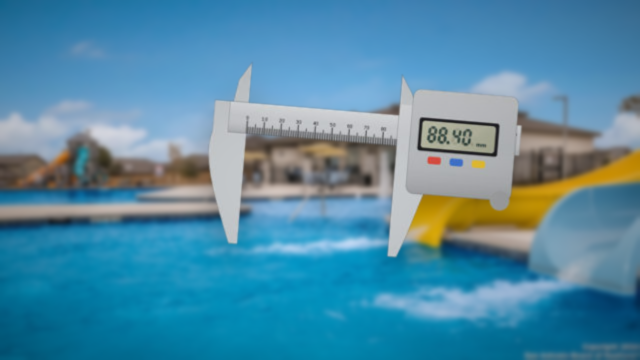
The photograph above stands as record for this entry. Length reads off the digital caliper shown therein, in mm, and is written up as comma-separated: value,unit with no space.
88.40,mm
